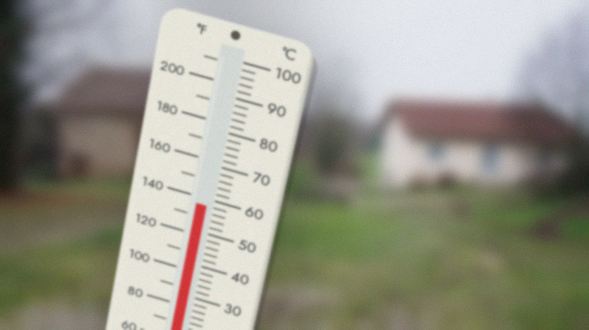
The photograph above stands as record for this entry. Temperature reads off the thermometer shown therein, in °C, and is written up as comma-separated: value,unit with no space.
58,°C
